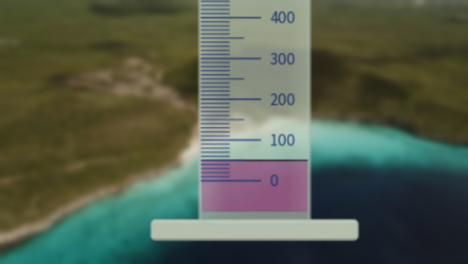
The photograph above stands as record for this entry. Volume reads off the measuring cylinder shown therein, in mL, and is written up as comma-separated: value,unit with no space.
50,mL
